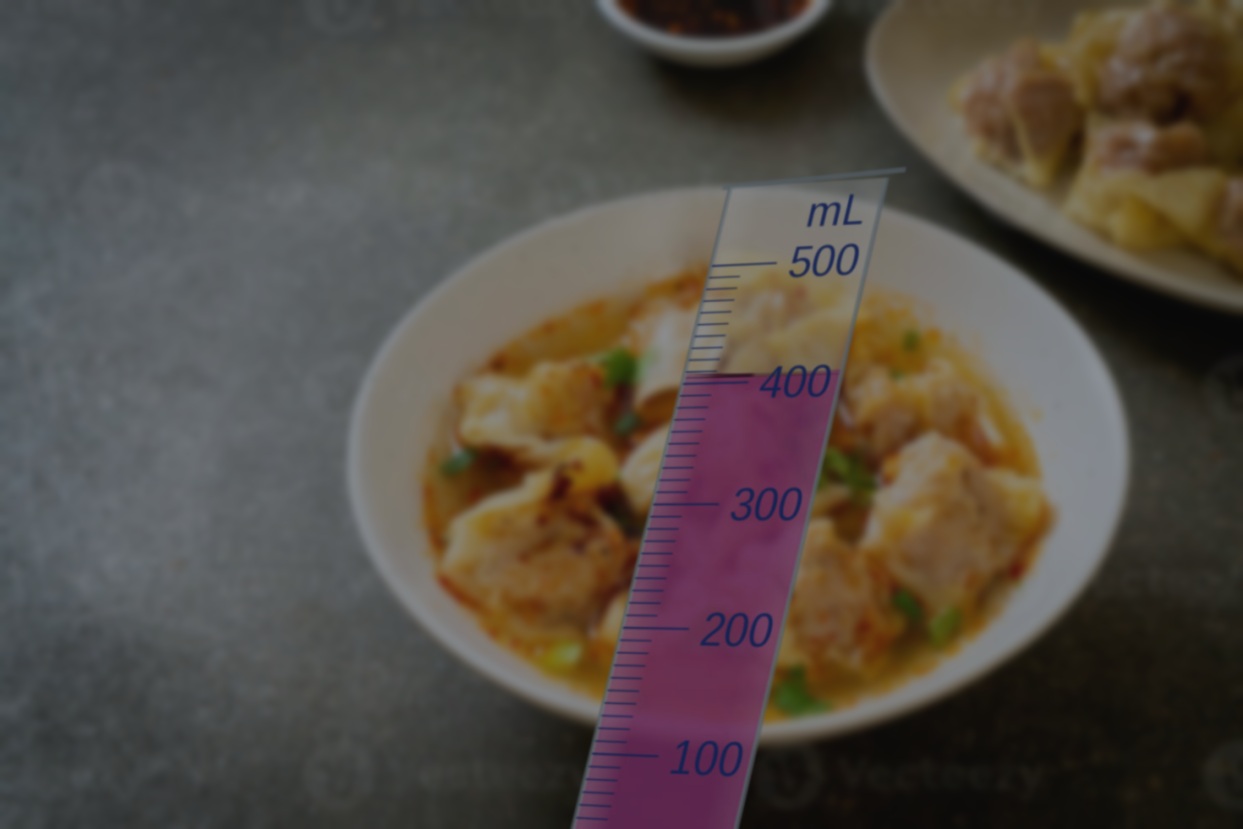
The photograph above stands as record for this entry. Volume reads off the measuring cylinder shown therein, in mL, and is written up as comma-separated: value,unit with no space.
405,mL
